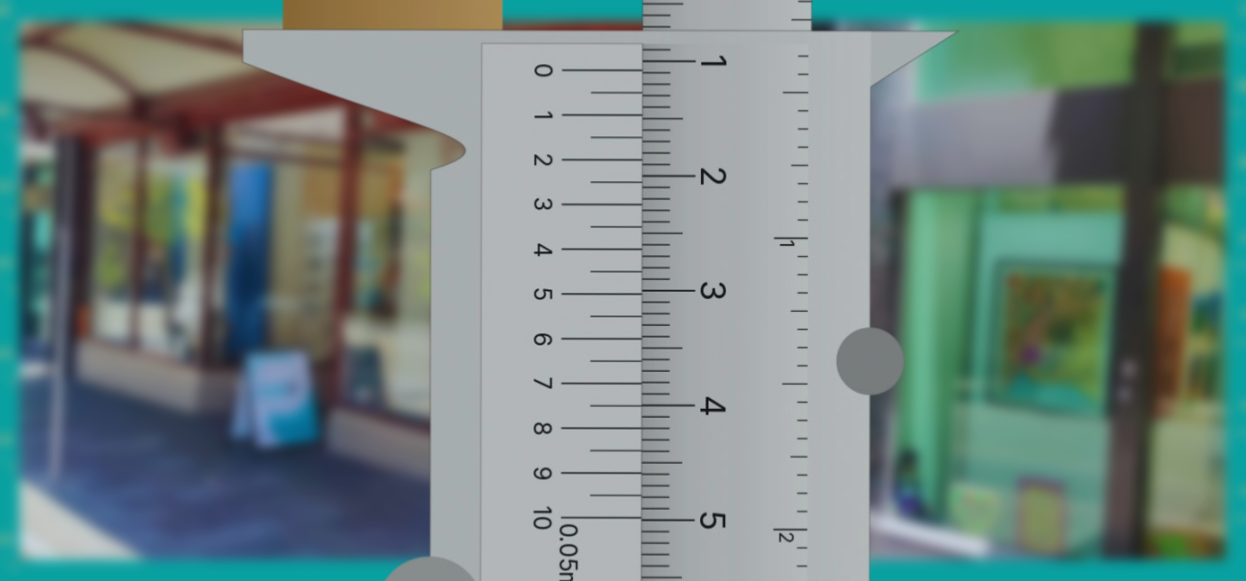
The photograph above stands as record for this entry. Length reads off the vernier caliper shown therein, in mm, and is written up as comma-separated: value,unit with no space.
10.8,mm
